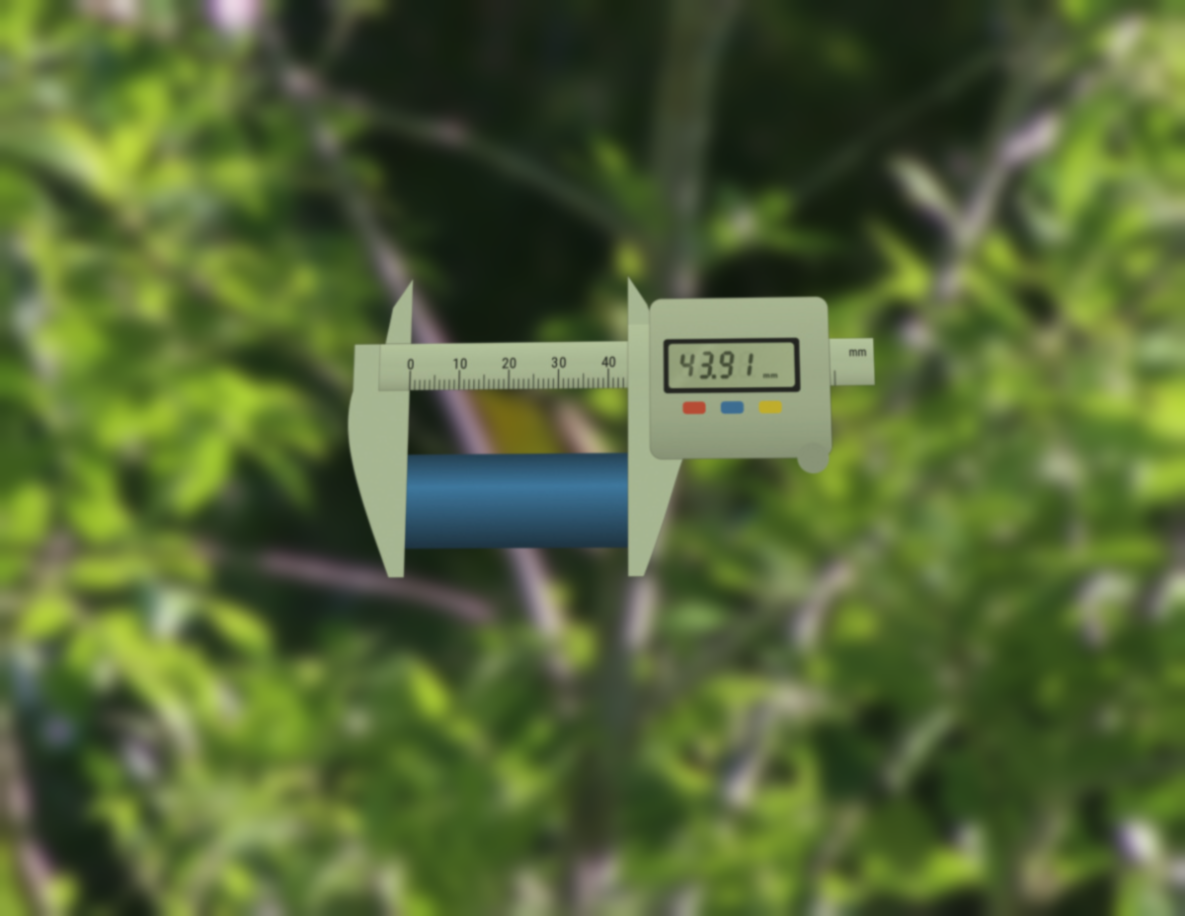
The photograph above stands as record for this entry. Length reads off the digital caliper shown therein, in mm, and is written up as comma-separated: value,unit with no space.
43.91,mm
